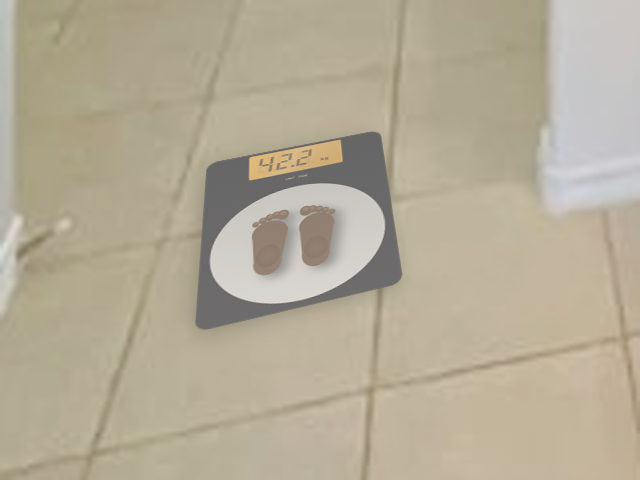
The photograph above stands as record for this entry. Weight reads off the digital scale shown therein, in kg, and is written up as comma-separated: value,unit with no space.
42.2,kg
